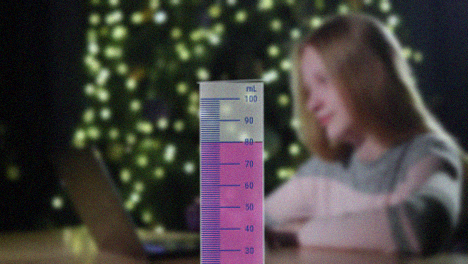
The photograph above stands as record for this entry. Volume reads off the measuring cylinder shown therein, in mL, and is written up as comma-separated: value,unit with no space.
80,mL
